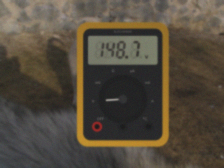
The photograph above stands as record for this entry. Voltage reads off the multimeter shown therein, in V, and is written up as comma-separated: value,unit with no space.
148.7,V
